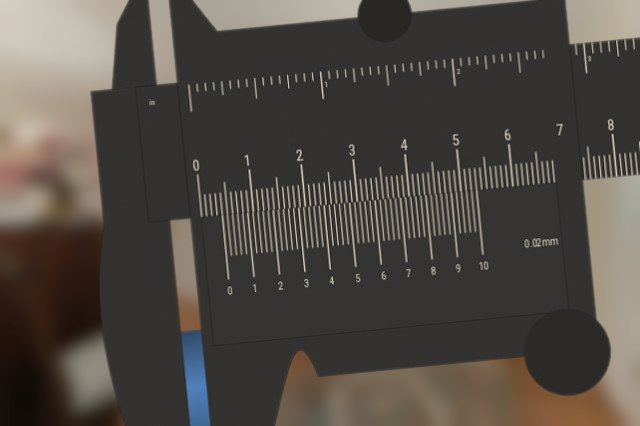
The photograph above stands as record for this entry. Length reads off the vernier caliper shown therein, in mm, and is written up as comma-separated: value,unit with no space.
4.0,mm
